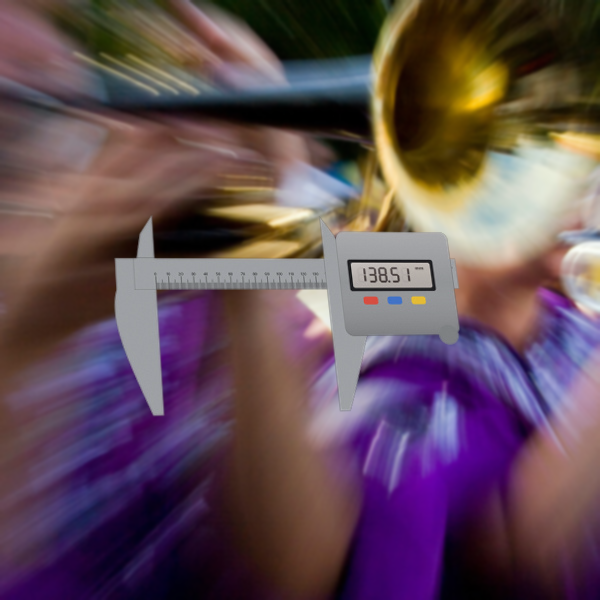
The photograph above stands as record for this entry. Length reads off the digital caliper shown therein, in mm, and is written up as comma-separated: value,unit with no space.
138.51,mm
